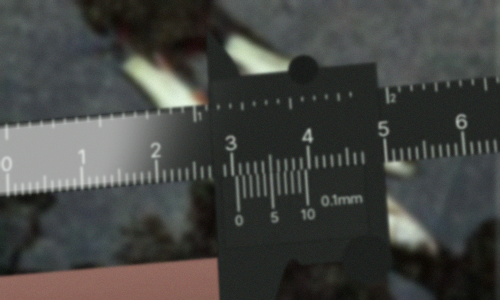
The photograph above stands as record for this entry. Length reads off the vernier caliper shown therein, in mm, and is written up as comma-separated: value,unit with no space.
30.5,mm
